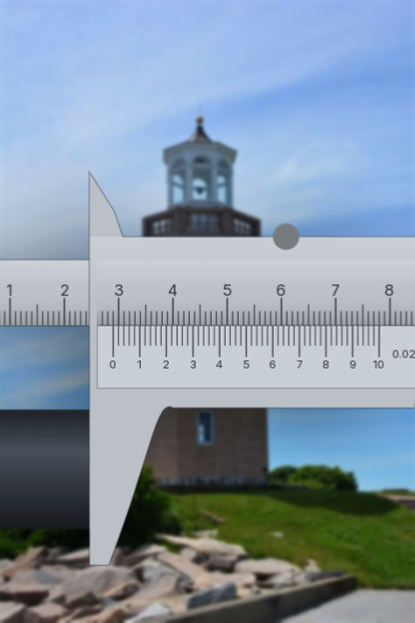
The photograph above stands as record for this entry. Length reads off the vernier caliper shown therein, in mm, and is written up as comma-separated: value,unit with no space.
29.0,mm
